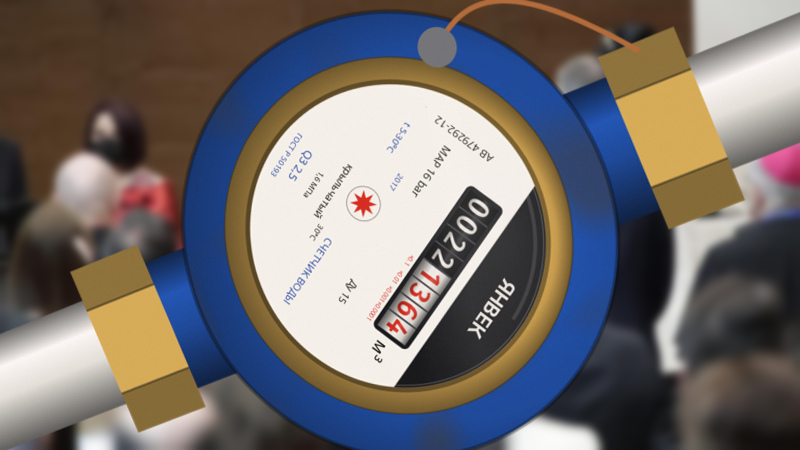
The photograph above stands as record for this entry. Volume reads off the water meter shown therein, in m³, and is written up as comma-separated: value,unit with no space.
22.1364,m³
